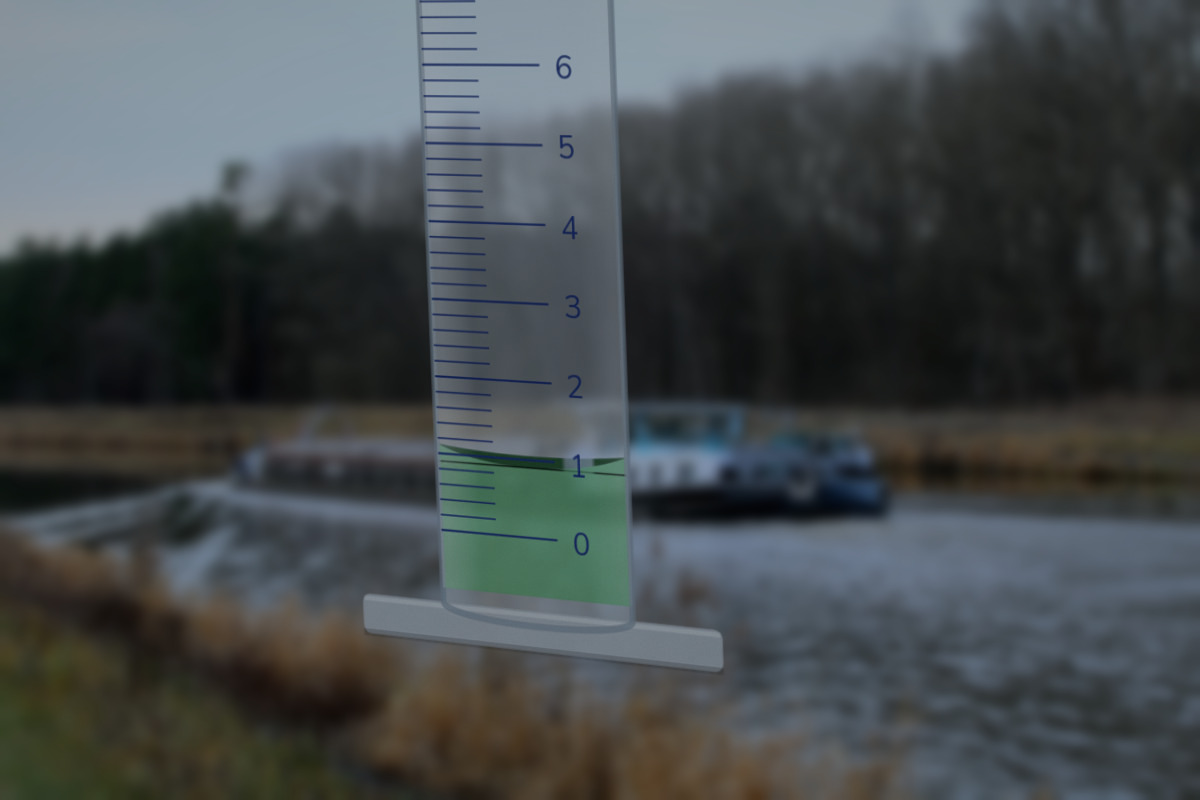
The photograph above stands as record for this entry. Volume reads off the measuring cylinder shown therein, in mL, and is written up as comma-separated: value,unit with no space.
0.9,mL
